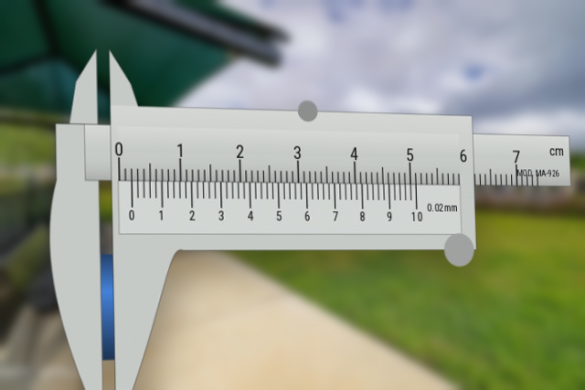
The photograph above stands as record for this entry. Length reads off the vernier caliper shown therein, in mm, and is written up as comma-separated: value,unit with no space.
2.0,mm
